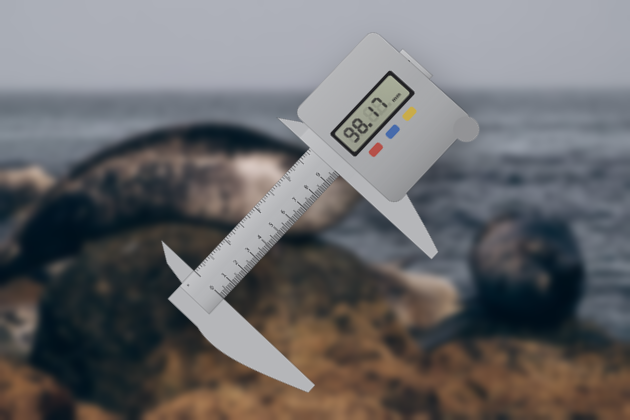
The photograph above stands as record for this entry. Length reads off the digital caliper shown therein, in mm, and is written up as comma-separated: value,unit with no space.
98.17,mm
